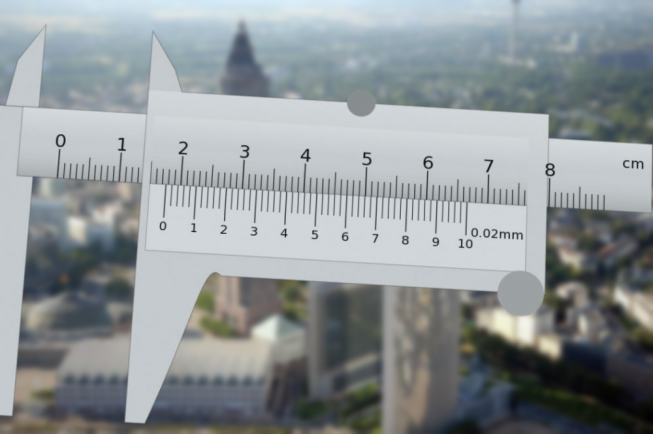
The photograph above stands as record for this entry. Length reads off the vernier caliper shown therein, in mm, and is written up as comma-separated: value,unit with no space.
17.6,mm
